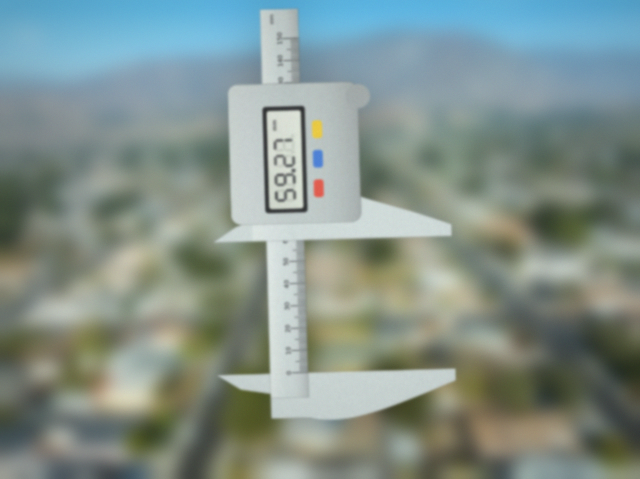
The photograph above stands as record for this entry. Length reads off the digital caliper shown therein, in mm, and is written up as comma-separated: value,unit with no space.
59.27,mm
